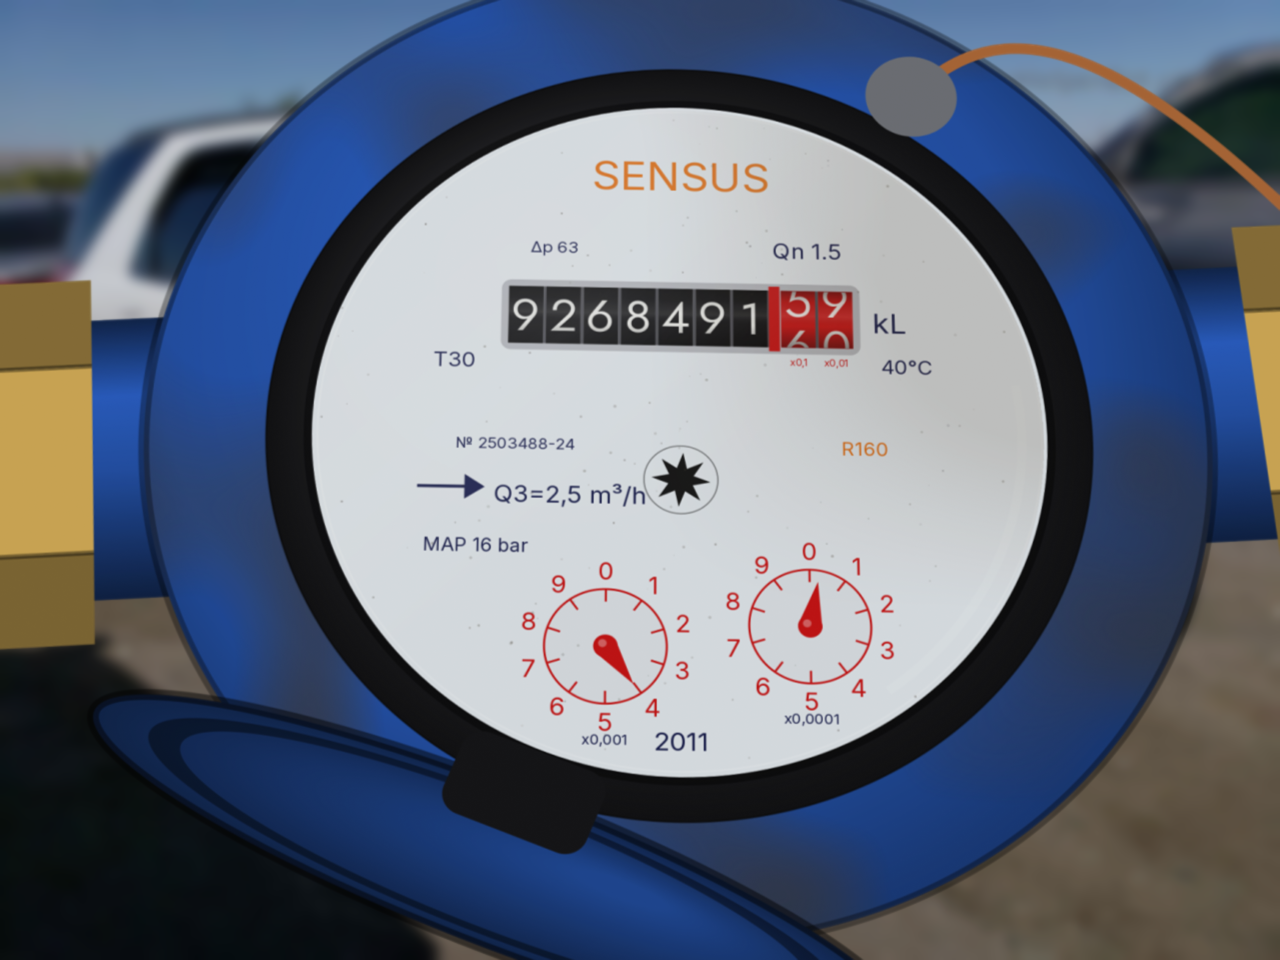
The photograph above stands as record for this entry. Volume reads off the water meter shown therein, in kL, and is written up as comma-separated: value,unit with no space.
9268491.5940,kL
